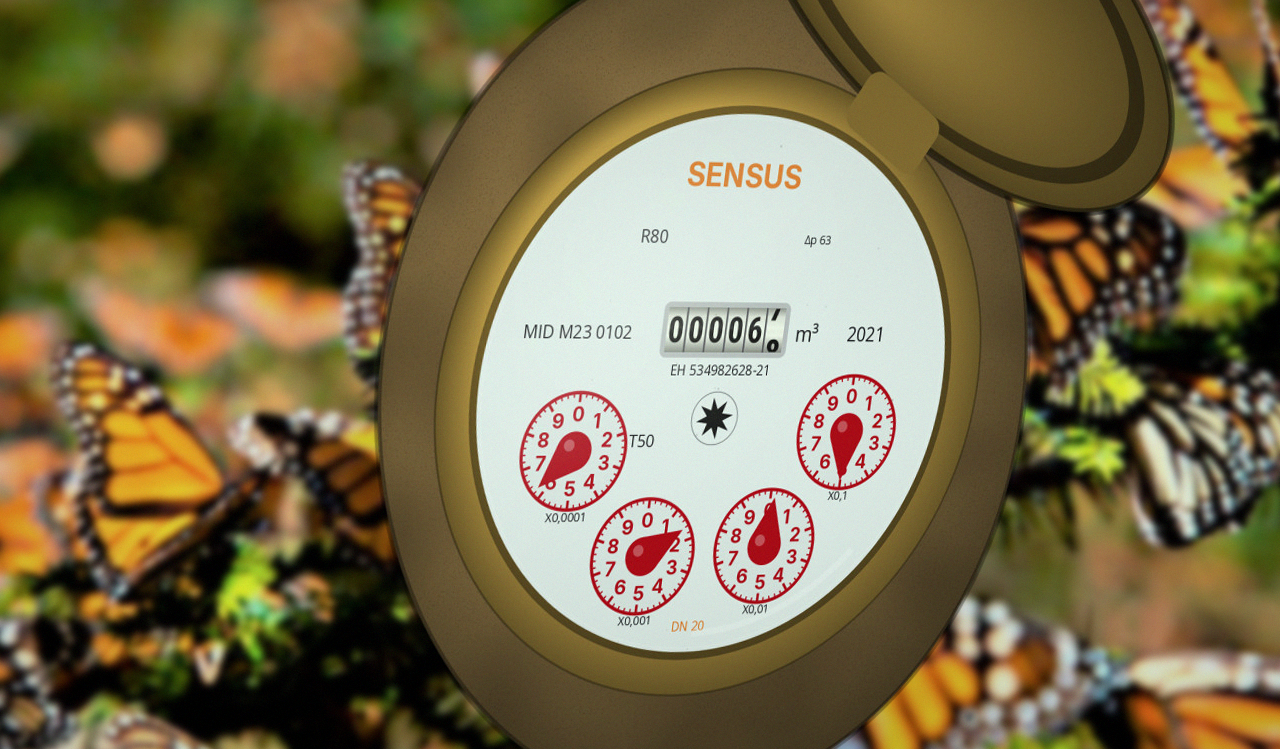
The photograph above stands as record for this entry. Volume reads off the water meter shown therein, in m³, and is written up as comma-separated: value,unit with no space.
67.5016,m³
